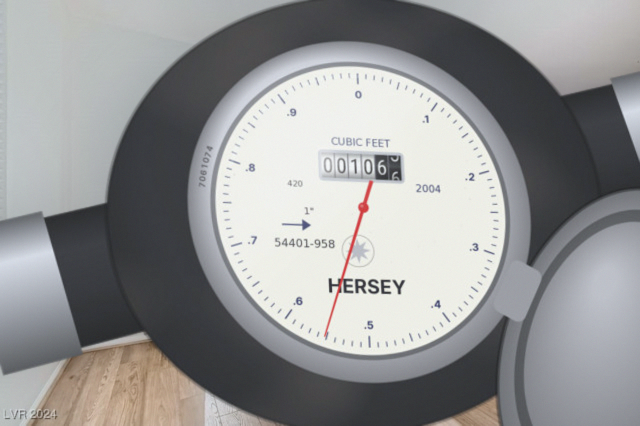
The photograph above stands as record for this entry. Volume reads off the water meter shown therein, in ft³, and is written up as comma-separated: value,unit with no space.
1065.55,ft³
